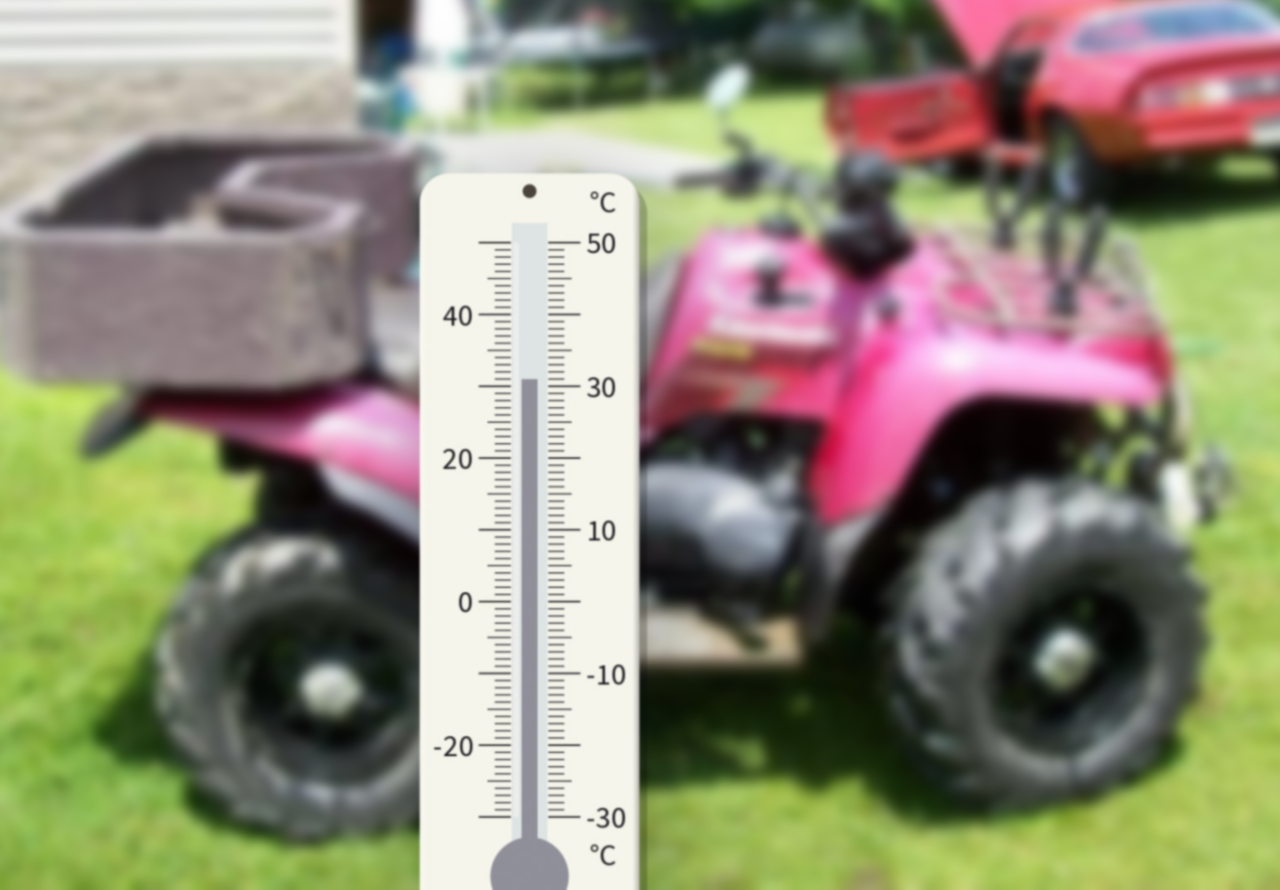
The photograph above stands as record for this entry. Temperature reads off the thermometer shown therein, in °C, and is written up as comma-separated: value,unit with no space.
31,°C
